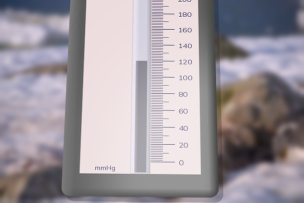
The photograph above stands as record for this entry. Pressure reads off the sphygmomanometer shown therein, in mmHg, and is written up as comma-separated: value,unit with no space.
120,mmHg
